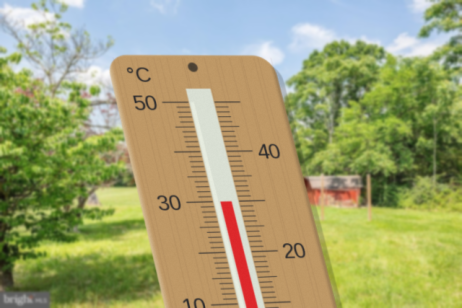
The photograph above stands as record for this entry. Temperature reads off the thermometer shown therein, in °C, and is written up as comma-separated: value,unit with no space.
30,°C
